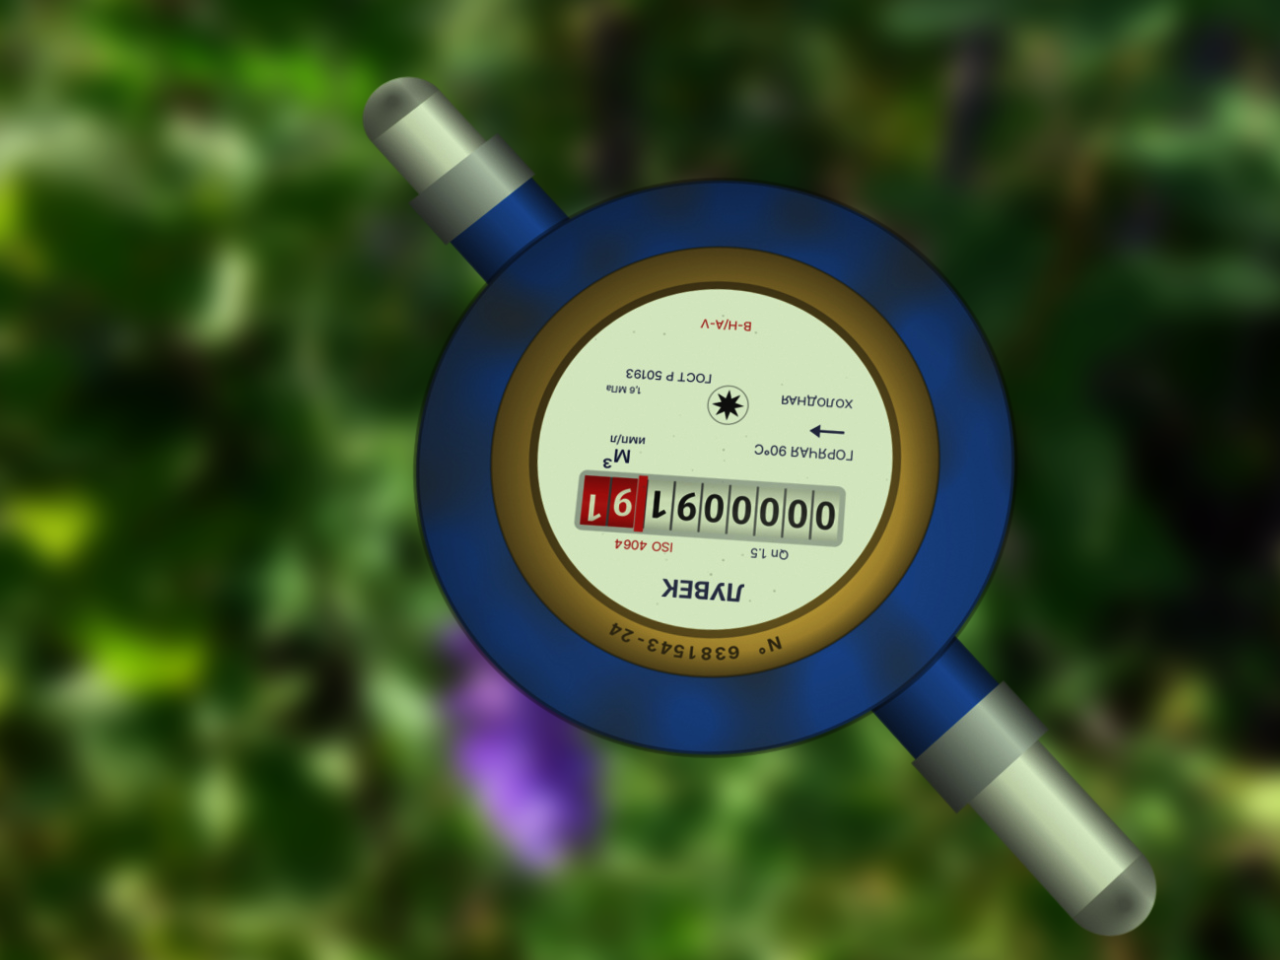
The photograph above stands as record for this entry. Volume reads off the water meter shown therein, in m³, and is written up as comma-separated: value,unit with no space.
91.91,m³
